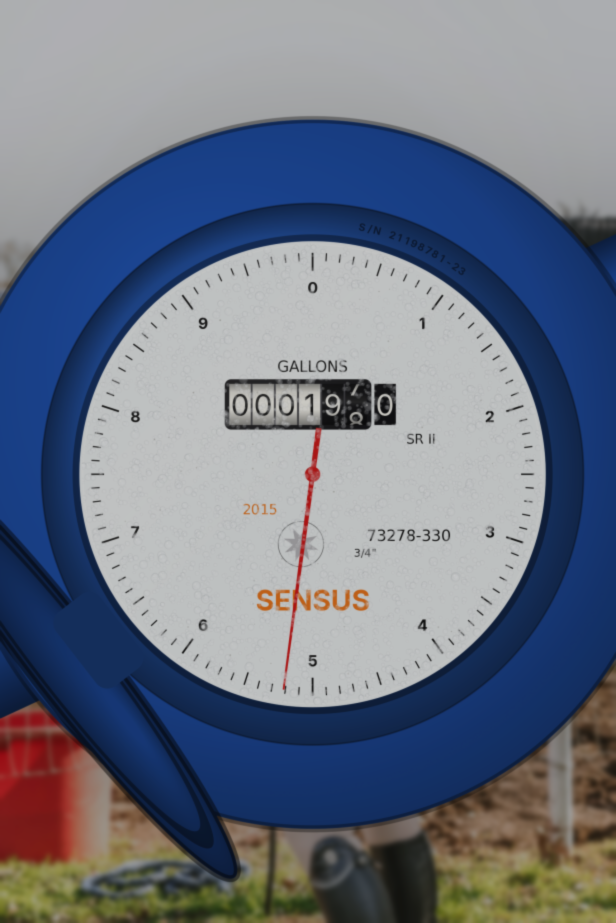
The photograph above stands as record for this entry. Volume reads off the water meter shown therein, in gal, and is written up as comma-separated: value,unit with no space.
1975.2,gal
